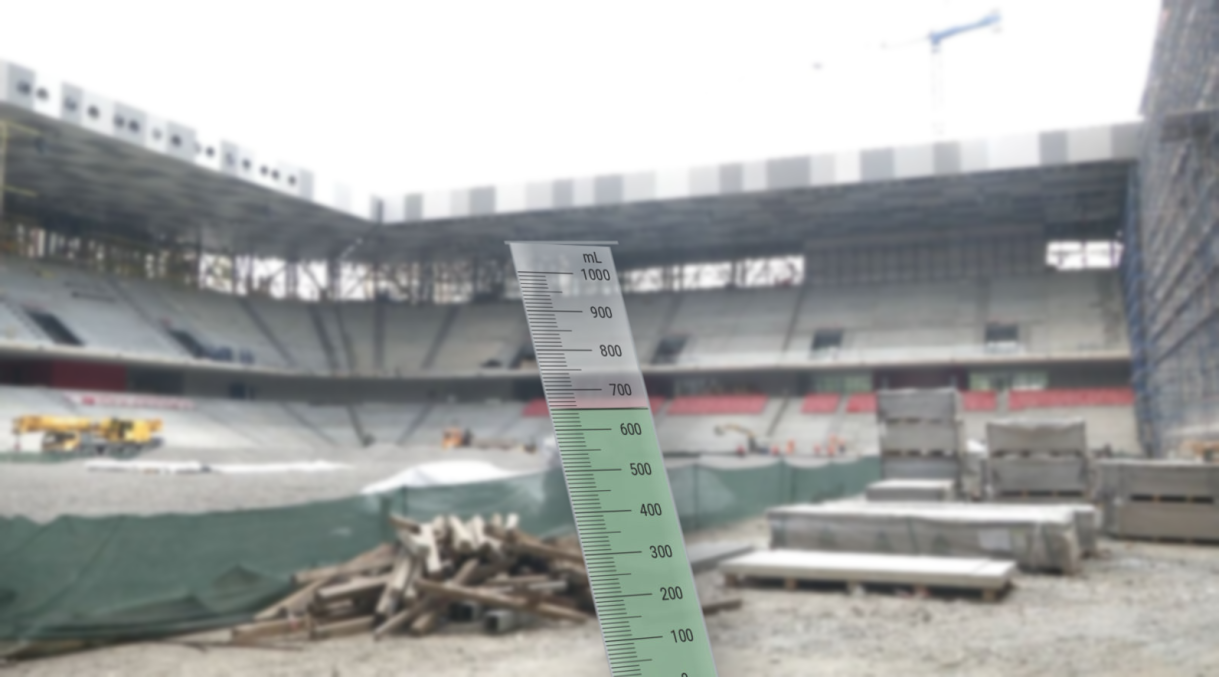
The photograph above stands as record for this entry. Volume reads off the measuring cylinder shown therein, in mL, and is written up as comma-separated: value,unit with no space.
650,mL
